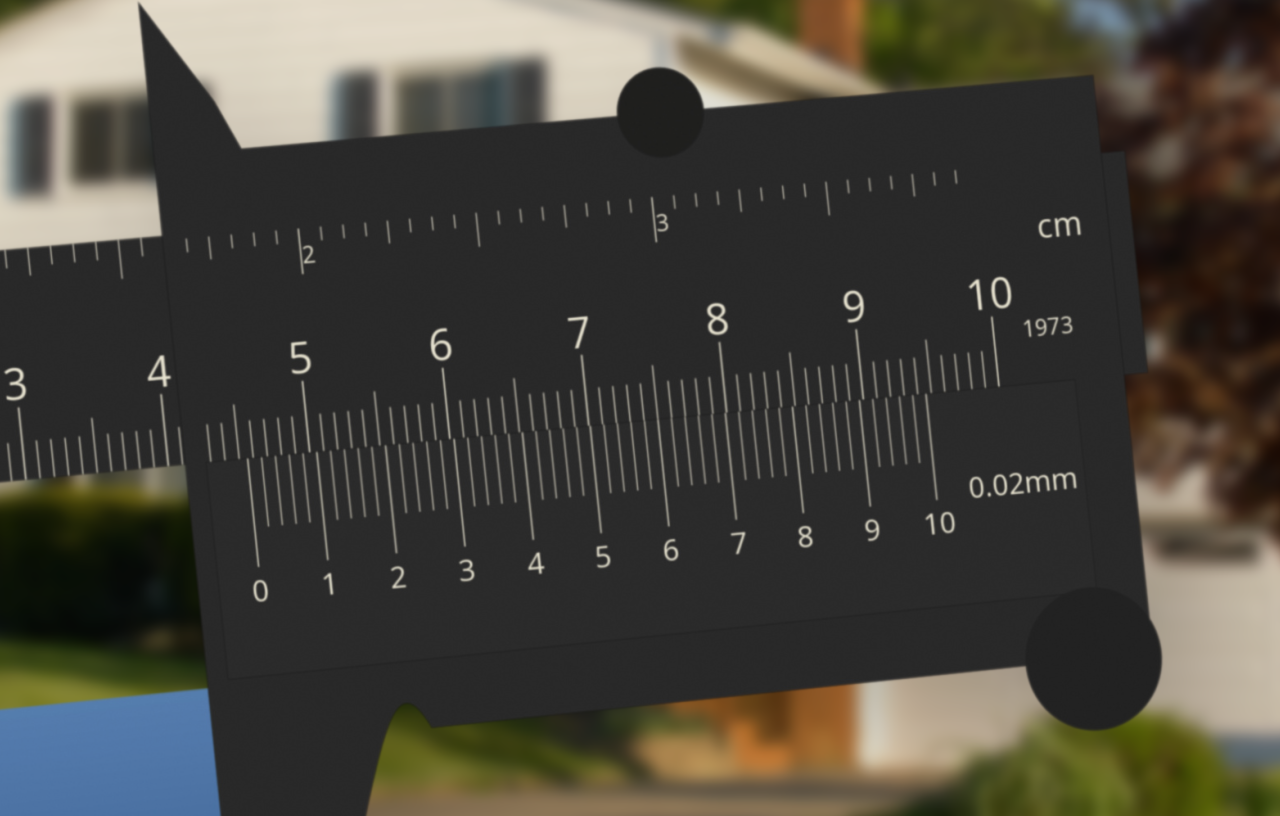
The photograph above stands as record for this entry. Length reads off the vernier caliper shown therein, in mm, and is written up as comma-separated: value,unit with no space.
45.6,mm
